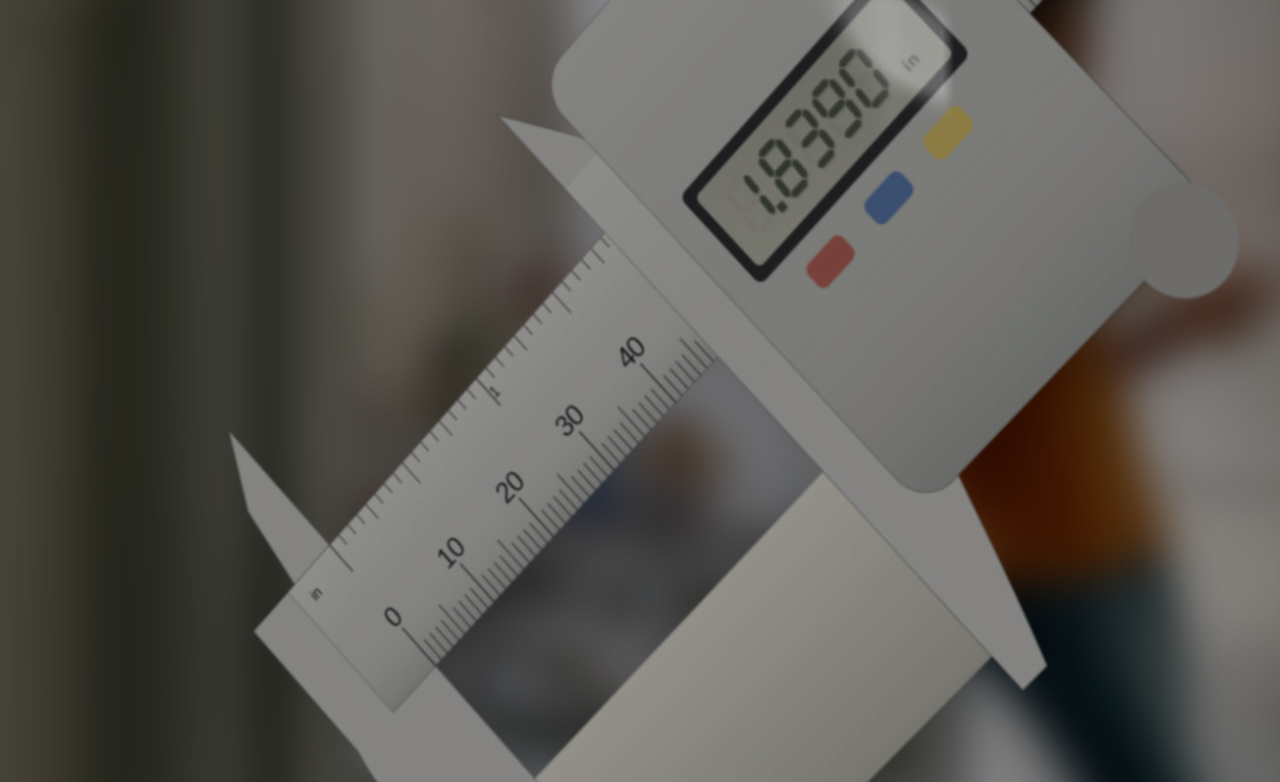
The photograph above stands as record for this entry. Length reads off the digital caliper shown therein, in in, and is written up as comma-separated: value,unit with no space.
1.8390,in
